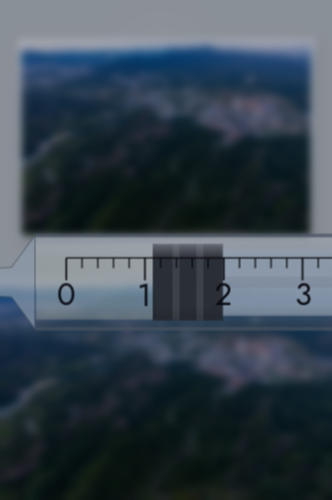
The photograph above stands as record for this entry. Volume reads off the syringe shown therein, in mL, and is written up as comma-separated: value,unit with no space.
1.1,mL
